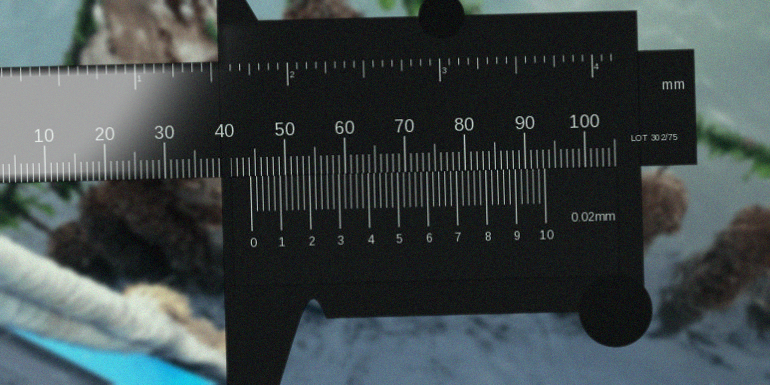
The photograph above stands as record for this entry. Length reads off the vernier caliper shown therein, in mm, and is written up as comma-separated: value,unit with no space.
44.2,mm
